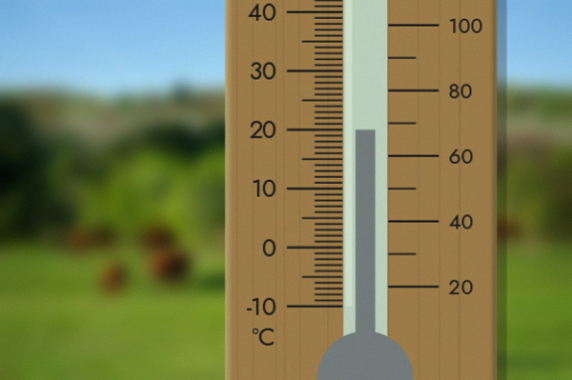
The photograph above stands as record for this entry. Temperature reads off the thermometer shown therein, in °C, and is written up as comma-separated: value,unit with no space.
20,°C
